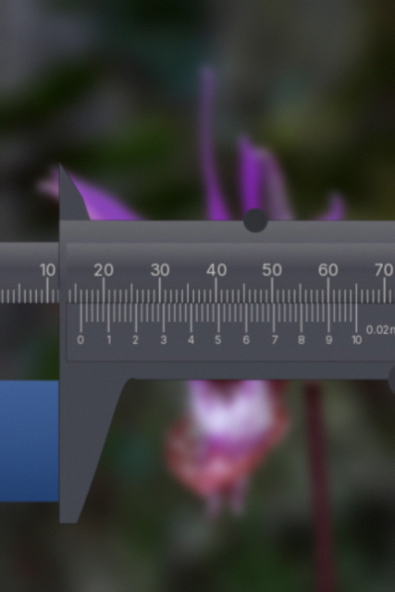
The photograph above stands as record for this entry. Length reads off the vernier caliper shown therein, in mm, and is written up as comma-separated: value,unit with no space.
16.0,mm
